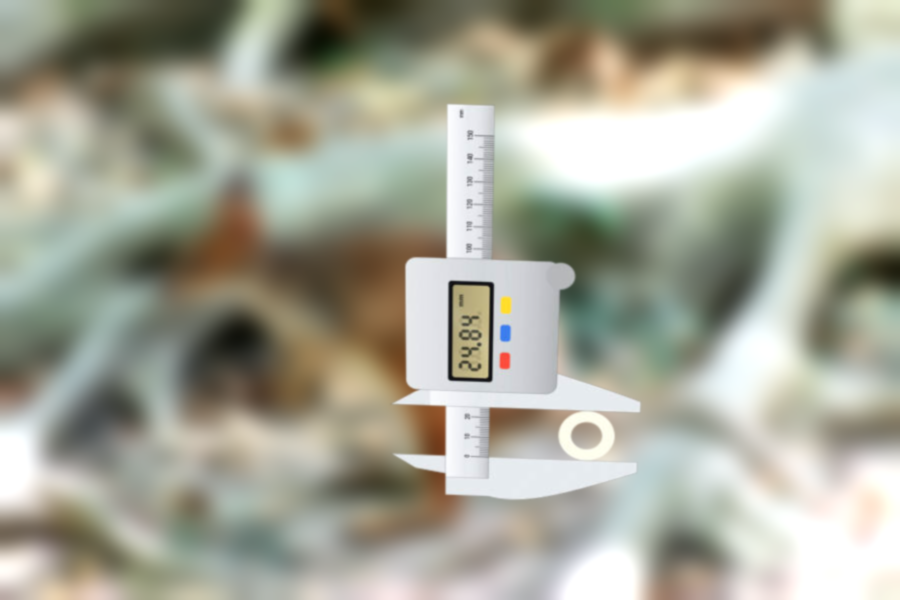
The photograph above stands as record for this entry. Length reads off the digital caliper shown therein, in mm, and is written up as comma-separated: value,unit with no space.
24.84,mm
